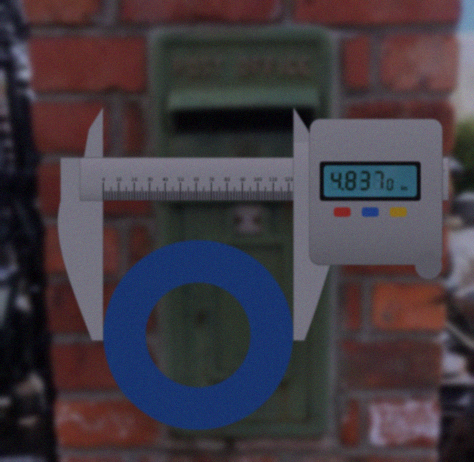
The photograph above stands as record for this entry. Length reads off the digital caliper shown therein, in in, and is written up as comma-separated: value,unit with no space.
4.8370,in
